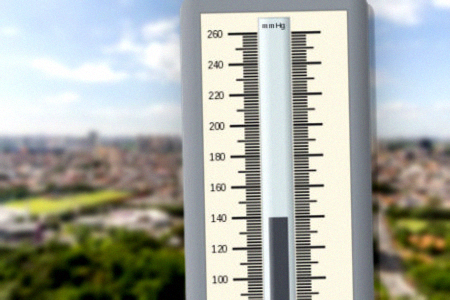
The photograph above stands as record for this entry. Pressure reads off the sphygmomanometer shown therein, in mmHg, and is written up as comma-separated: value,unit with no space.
140,mmHg
